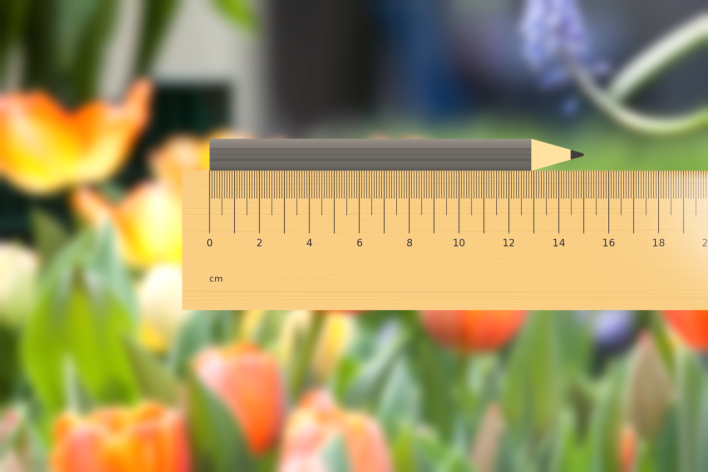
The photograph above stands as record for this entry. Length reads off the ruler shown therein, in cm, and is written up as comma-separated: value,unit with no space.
15,cm
